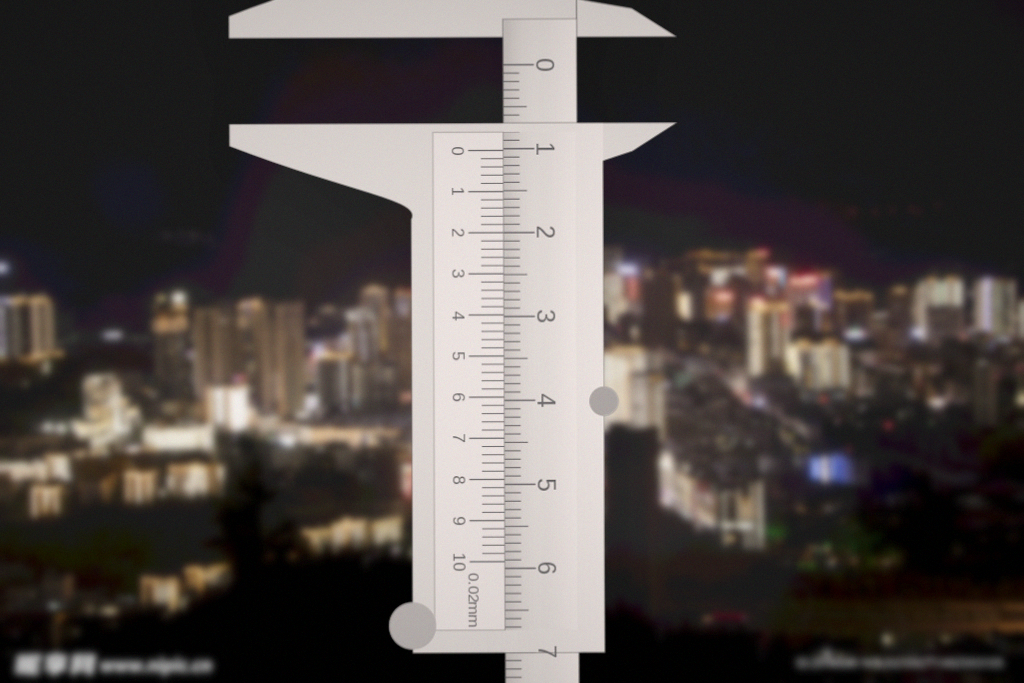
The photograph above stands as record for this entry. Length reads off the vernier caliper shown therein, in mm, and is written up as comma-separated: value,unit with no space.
10.2,mm
